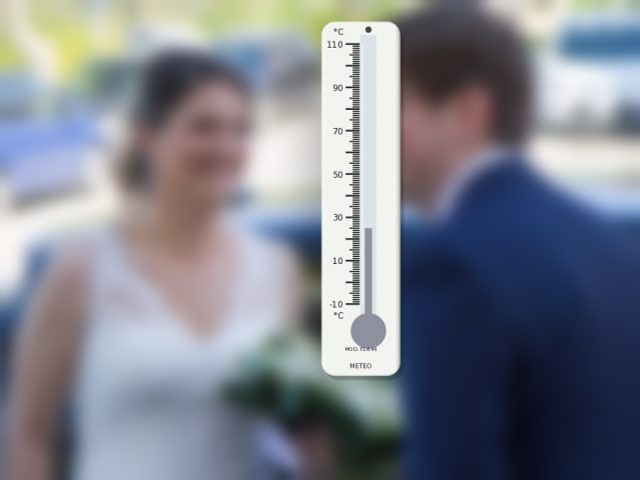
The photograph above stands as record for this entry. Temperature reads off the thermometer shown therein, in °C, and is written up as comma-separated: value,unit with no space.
25,°C
